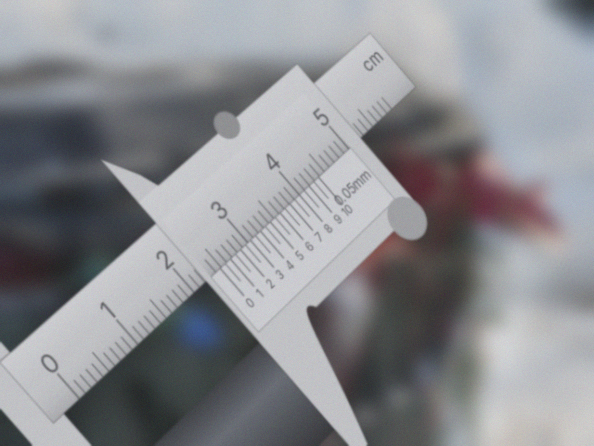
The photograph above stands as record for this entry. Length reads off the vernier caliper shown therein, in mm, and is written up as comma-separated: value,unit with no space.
24.8,mm
